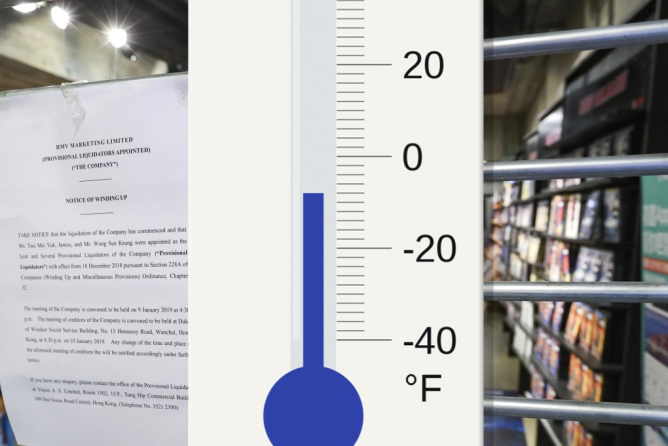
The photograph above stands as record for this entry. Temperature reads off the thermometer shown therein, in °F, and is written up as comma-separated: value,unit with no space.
-8,°F
